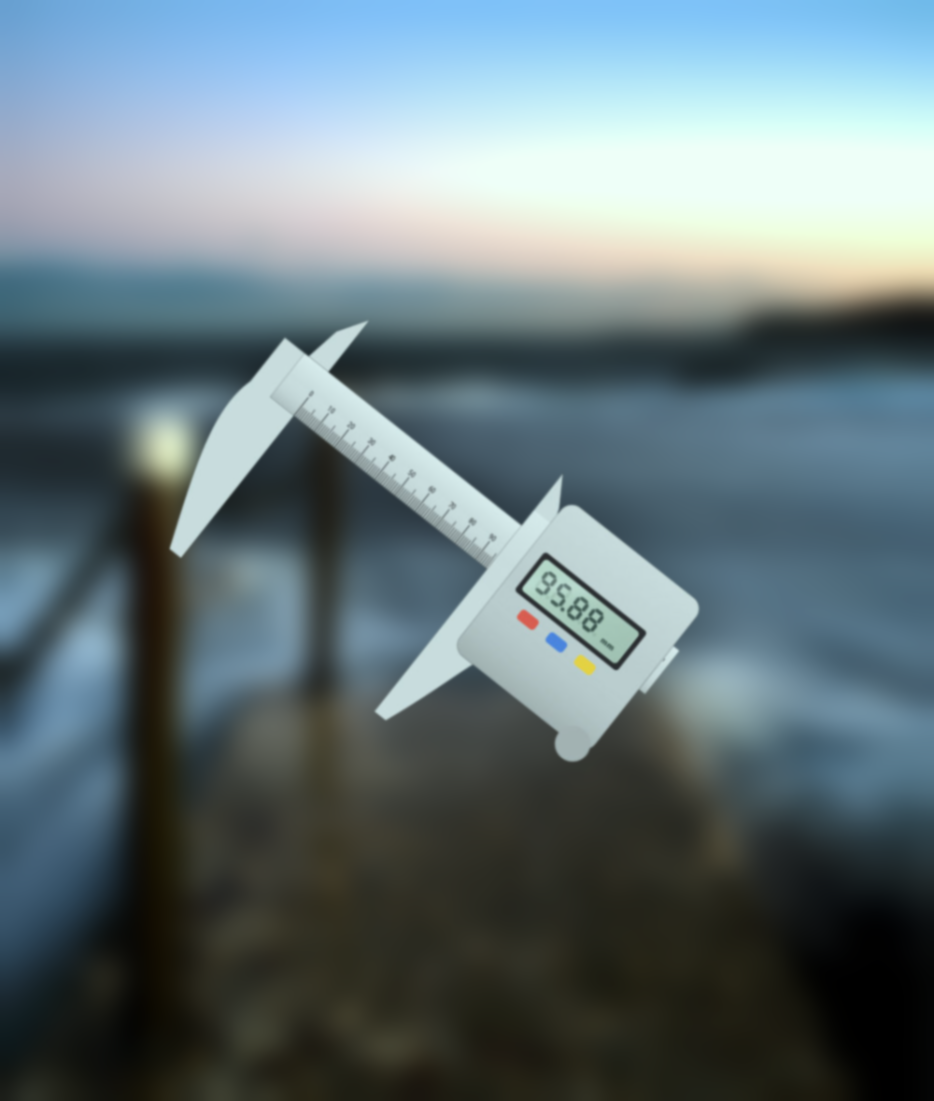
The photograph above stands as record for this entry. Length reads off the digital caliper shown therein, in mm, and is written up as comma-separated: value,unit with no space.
95.88,mm
